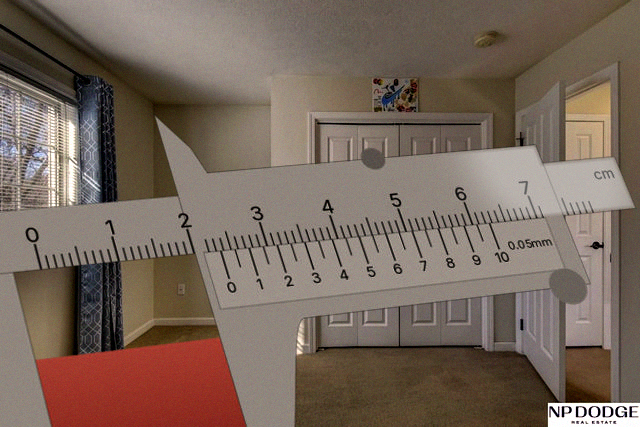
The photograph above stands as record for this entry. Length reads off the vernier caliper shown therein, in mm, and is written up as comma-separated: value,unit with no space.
23.6,mm
